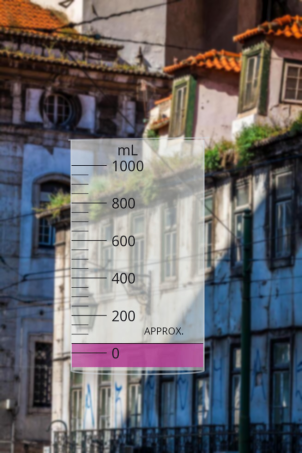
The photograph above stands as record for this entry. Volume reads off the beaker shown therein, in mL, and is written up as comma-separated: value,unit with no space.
50,mL
